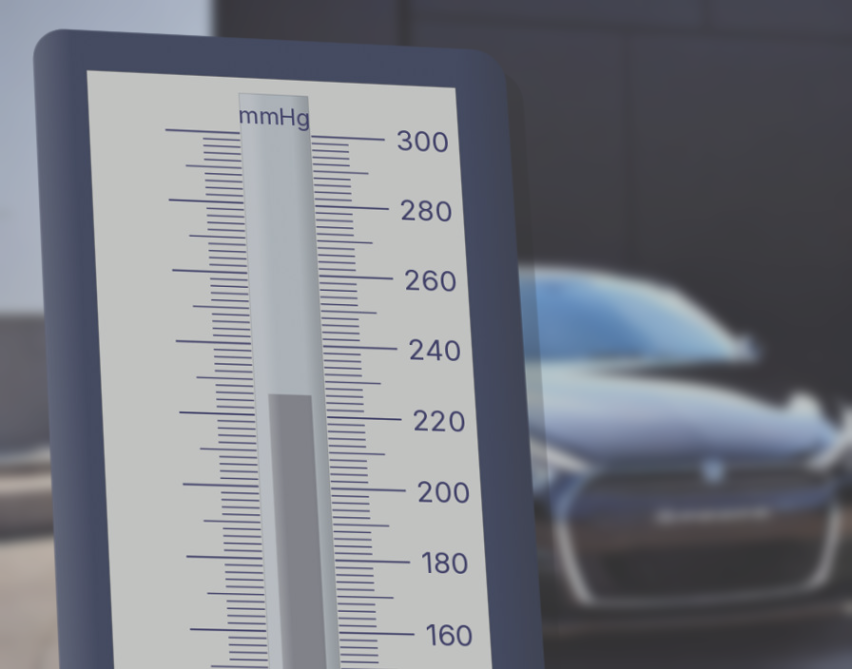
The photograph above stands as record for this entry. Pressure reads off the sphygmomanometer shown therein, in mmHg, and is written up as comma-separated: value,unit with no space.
226,mmHg
